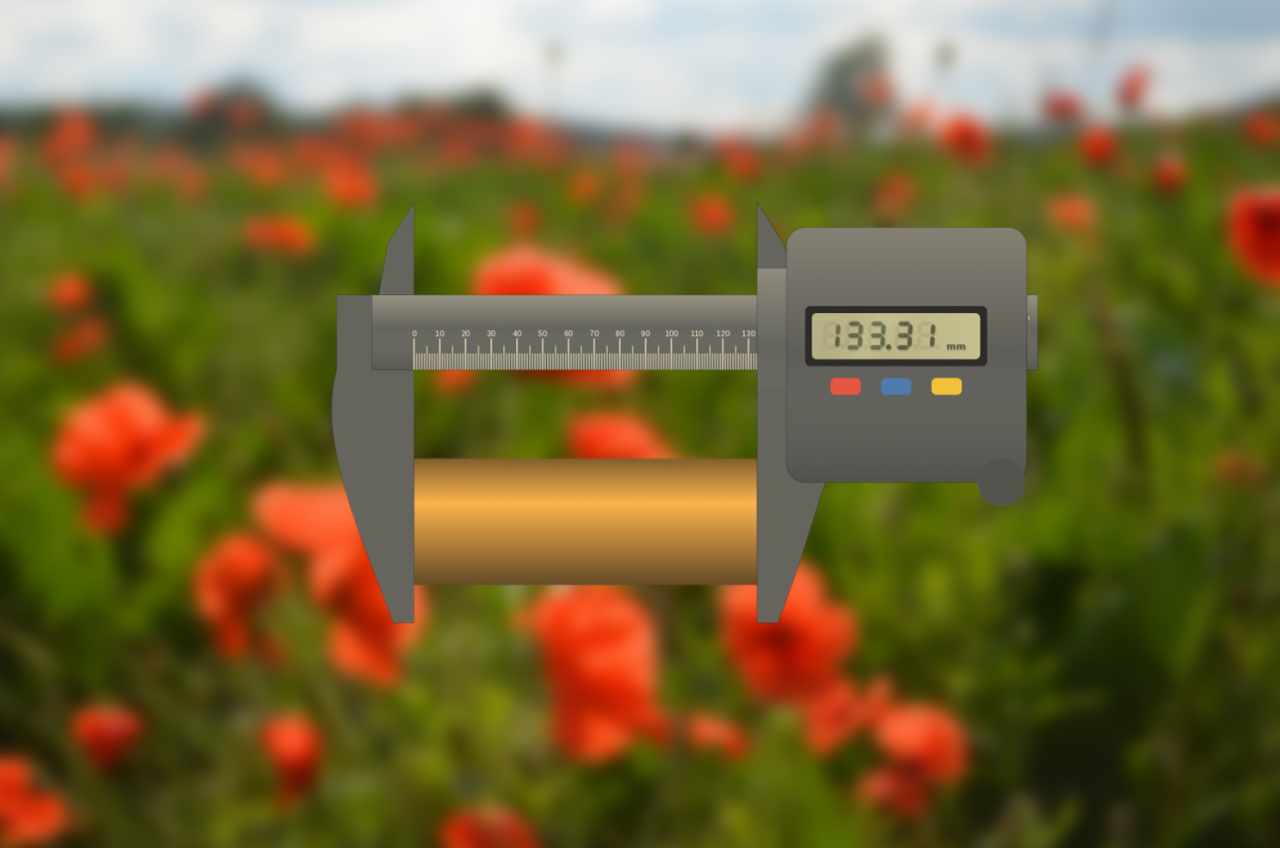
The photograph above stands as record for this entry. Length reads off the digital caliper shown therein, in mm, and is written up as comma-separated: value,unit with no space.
133.31,mm
